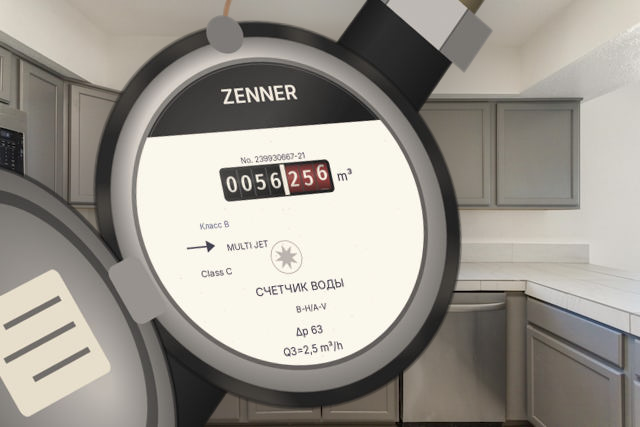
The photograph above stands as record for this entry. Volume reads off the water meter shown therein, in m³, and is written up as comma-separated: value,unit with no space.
56.256,m³
